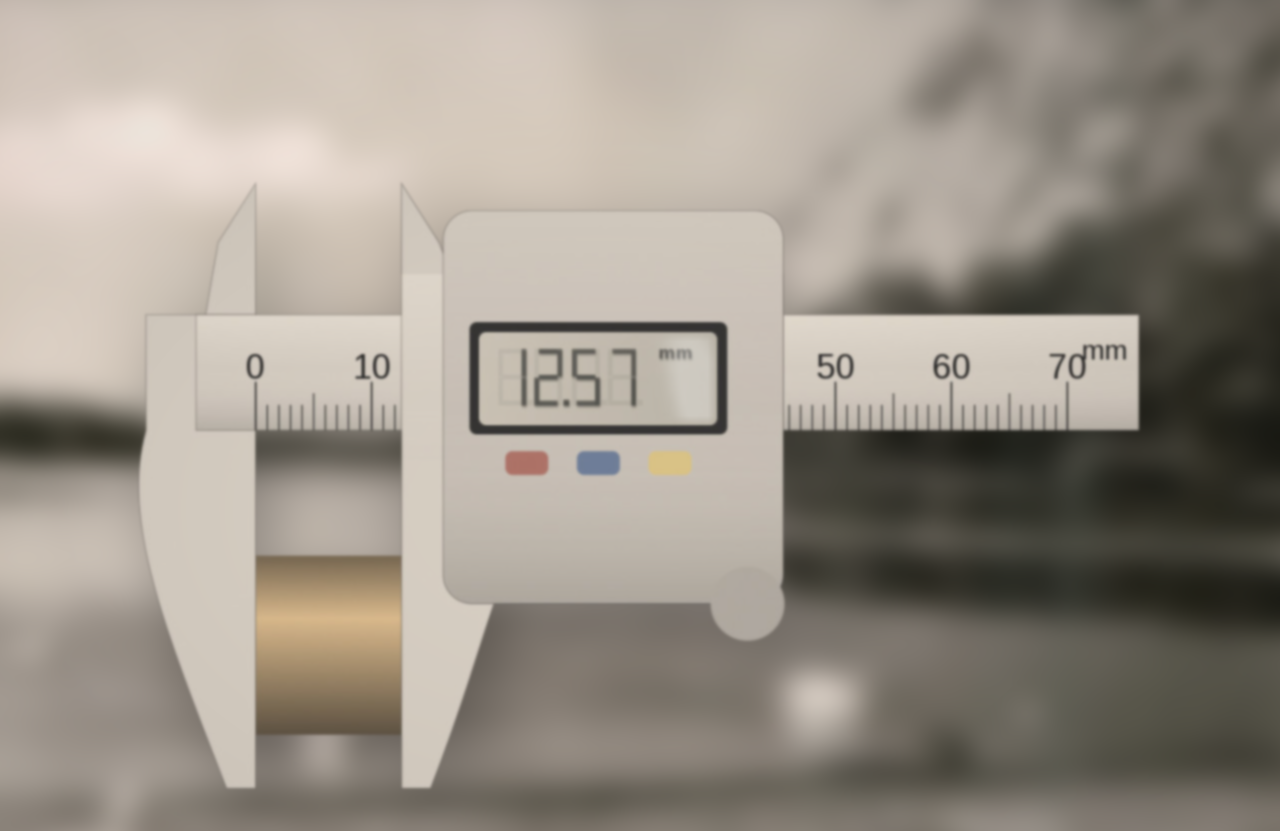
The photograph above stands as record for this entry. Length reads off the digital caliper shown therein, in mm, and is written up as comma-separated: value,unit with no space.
12.57,mm
